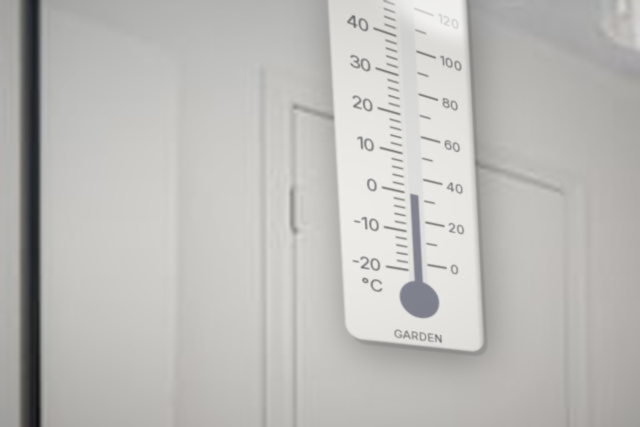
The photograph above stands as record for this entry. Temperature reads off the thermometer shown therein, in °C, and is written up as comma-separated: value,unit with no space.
0,°C
